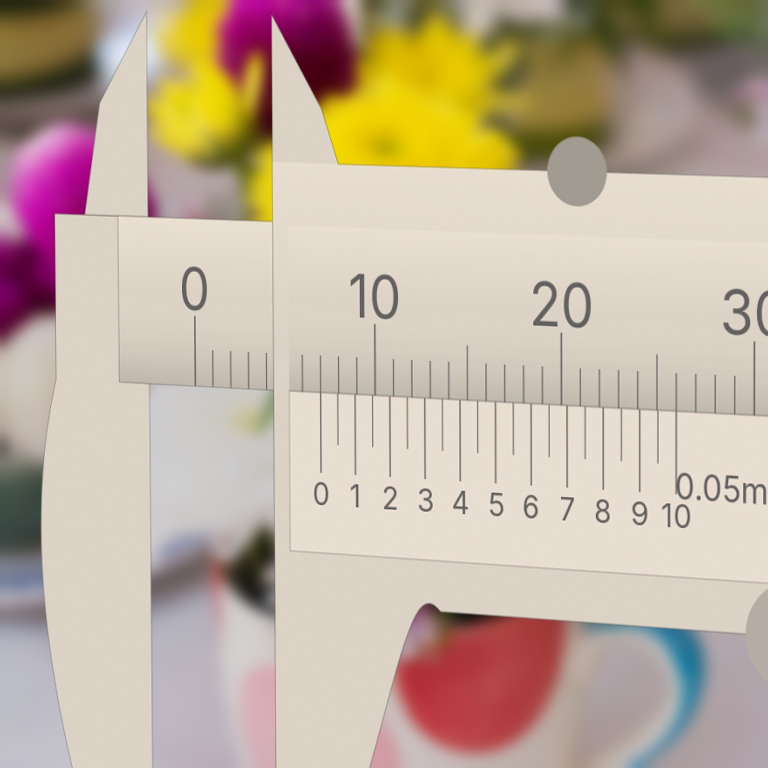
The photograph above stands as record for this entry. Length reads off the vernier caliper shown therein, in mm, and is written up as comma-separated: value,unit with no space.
7.0,mm
